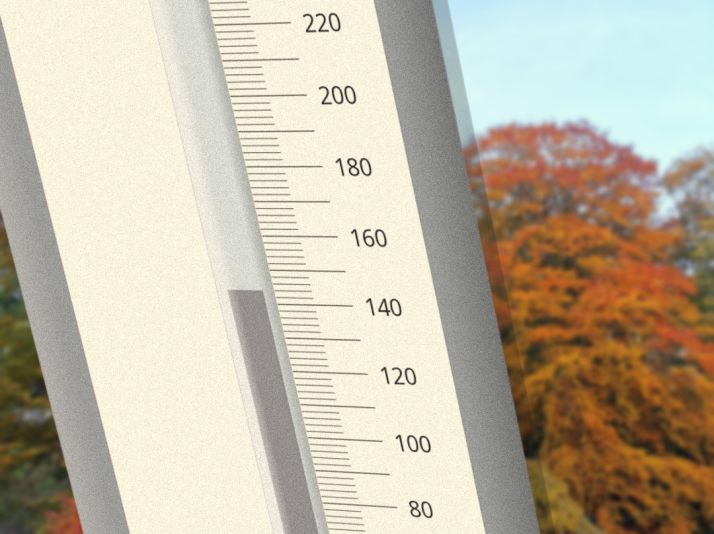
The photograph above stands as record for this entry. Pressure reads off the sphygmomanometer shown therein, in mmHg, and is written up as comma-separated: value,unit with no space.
144,mmHg
